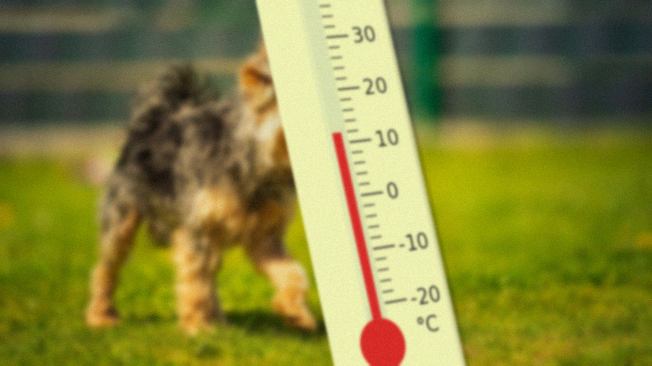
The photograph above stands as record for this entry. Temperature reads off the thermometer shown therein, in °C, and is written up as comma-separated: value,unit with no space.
12,°C
